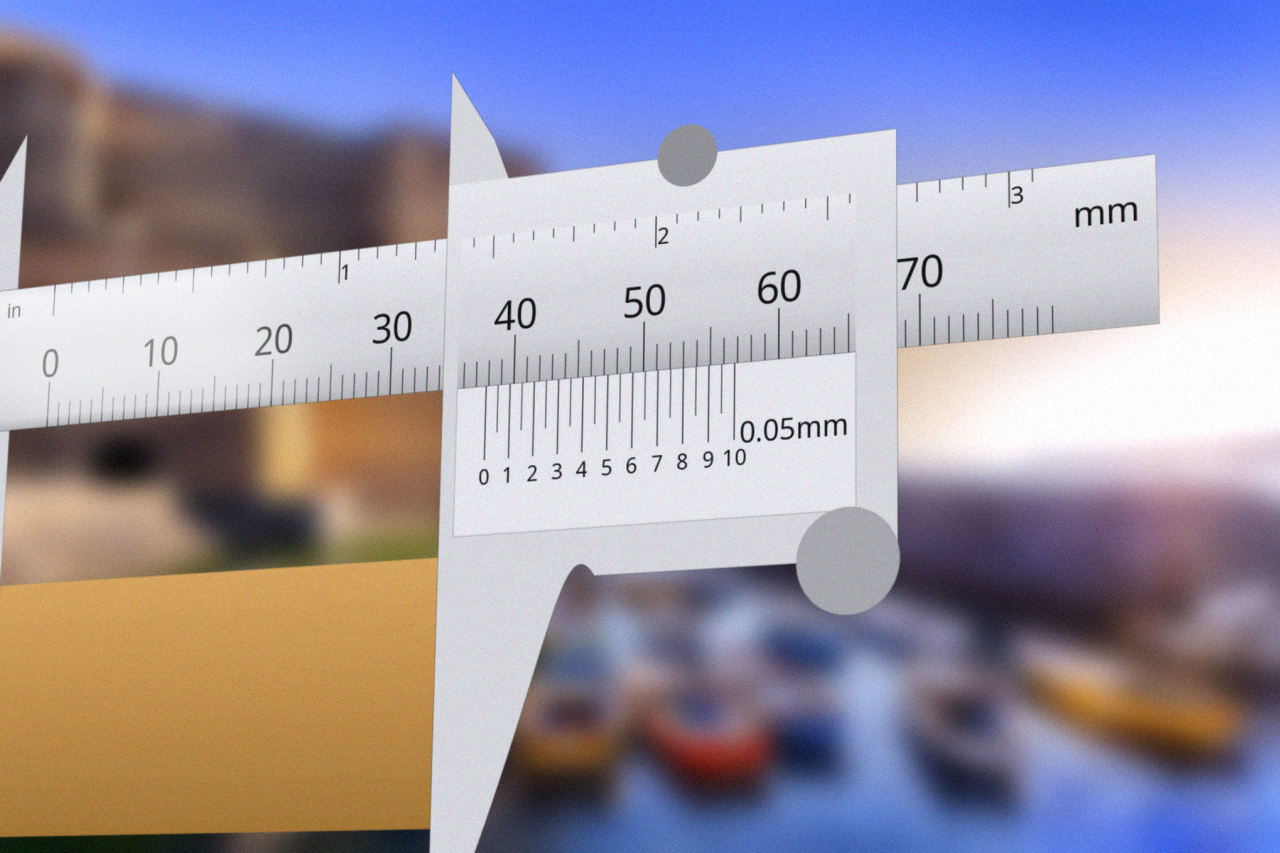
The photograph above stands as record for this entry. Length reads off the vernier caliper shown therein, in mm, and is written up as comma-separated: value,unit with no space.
37.8,mm
